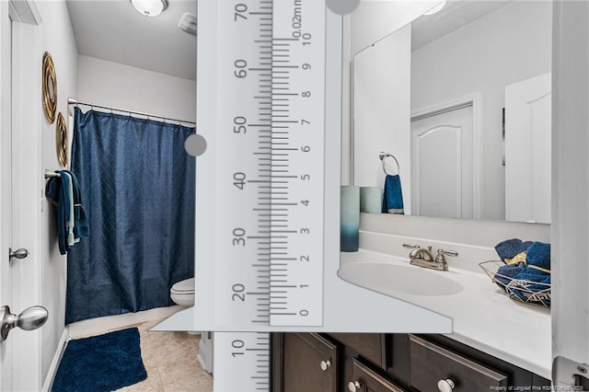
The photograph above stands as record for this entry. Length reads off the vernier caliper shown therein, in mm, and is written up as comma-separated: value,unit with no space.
16.4,mm
